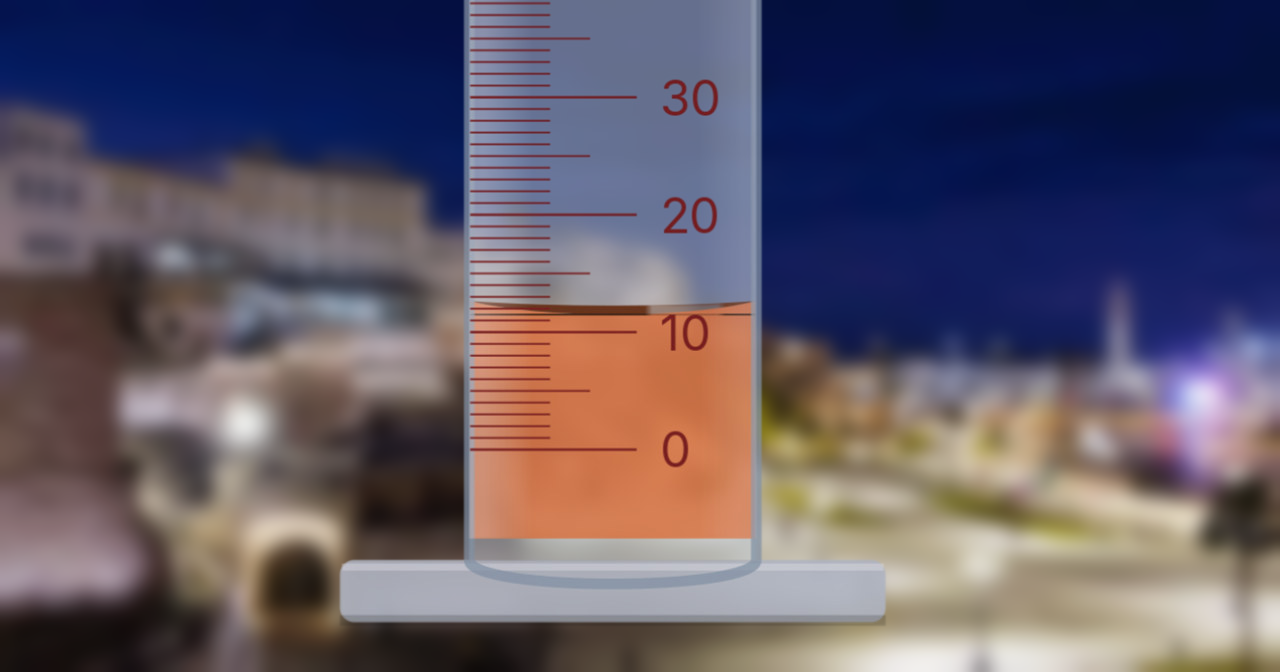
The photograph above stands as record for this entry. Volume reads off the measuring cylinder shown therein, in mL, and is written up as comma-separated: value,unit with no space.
11.5,mL
